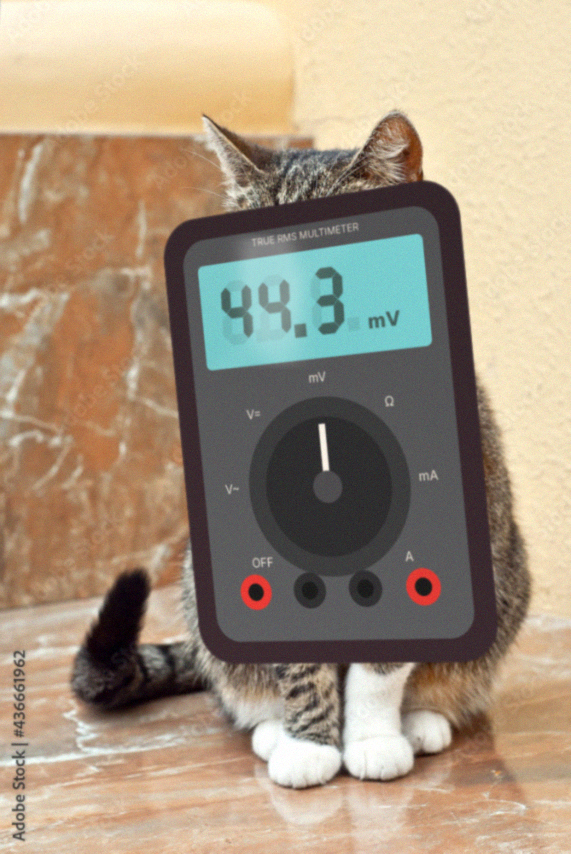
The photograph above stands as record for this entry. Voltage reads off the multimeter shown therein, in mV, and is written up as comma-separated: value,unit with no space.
44.3,mV
